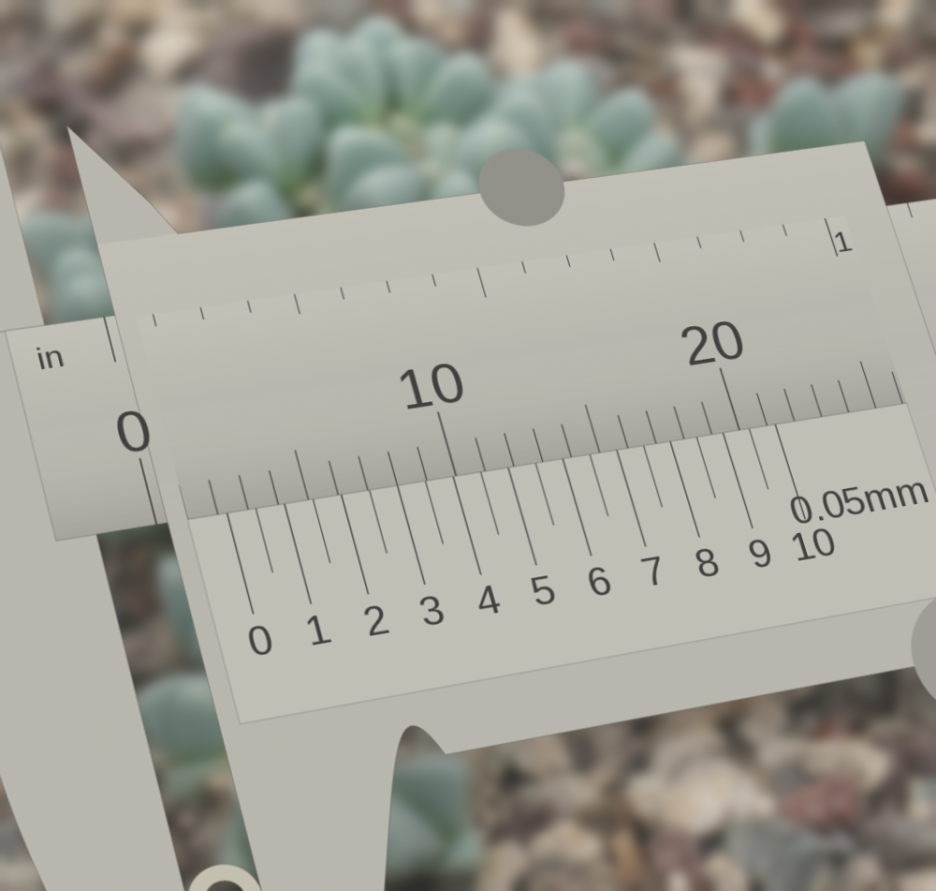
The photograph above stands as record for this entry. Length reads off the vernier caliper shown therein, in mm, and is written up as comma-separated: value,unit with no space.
2.30,mm
